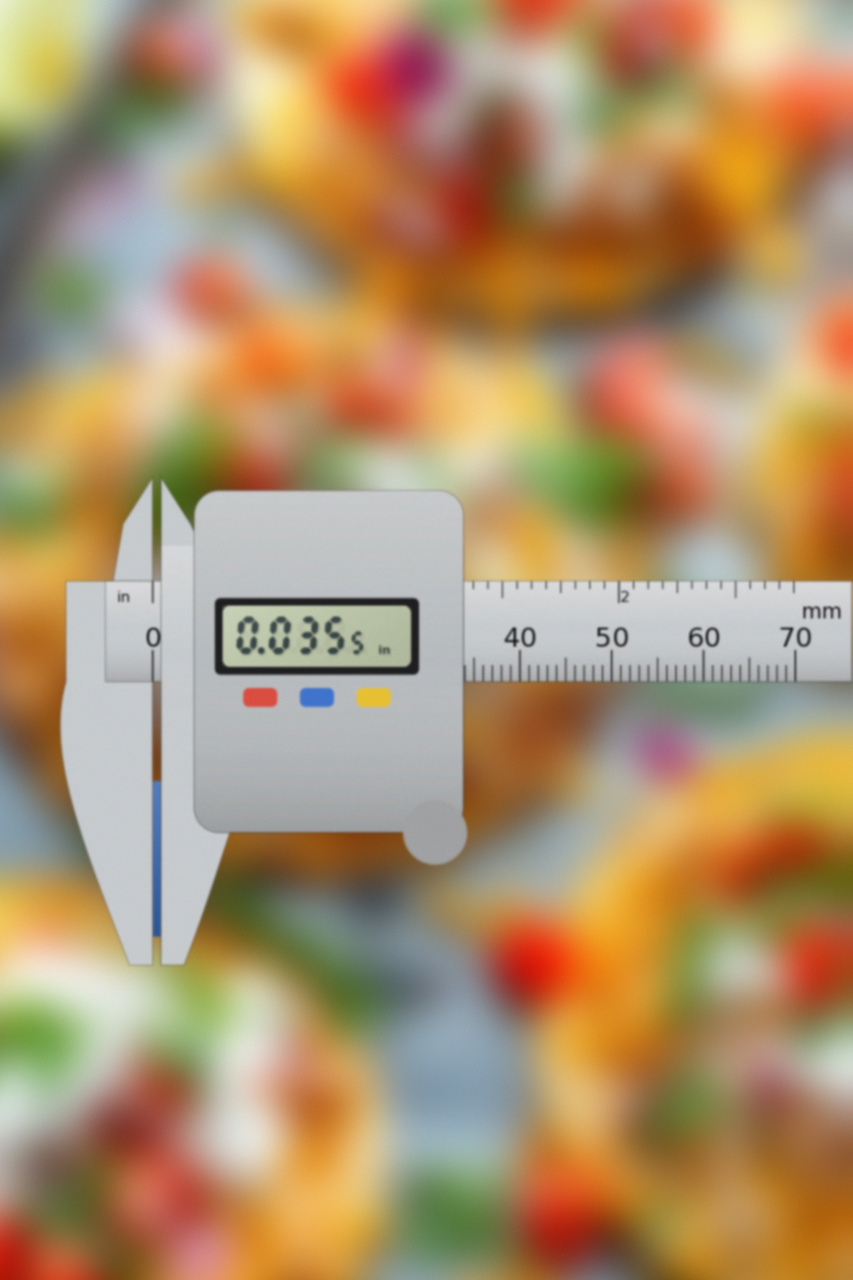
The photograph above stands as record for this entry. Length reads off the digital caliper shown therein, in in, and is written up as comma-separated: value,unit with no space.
0.0355,in
